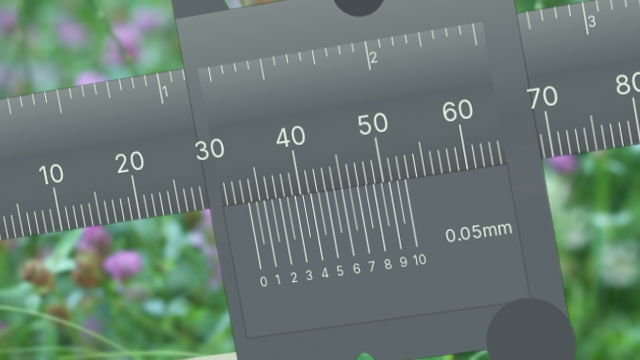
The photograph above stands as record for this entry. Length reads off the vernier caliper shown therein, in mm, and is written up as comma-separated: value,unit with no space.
33.6,mm
